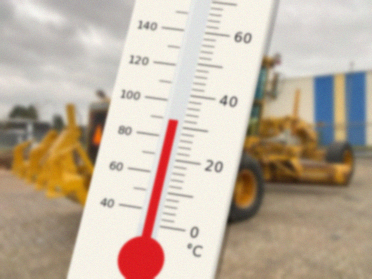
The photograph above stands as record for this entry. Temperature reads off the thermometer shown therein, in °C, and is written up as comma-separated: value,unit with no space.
32,°C
